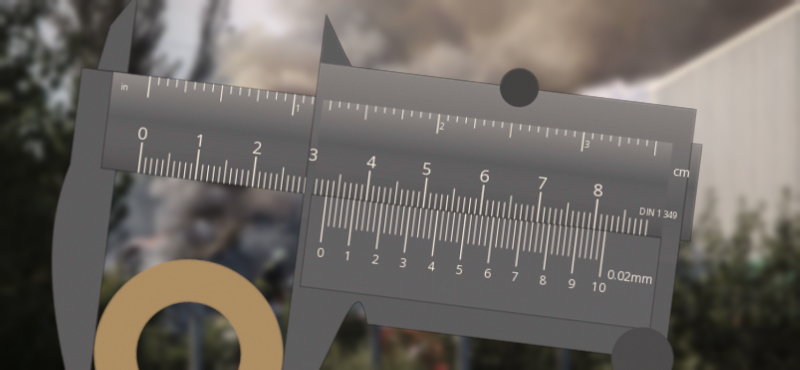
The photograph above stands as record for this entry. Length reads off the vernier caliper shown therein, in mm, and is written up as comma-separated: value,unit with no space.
33.0,mm
